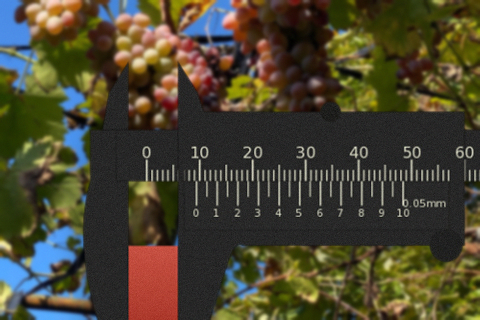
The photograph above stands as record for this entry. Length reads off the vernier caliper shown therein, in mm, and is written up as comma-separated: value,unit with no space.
9.4,mm
